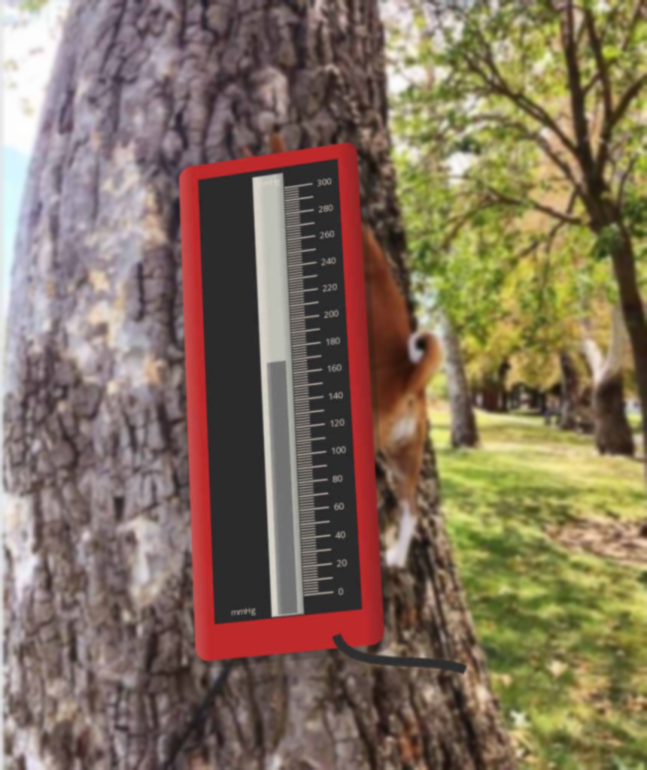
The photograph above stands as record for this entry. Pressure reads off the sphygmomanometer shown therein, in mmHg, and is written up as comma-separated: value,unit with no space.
170,mmHg
